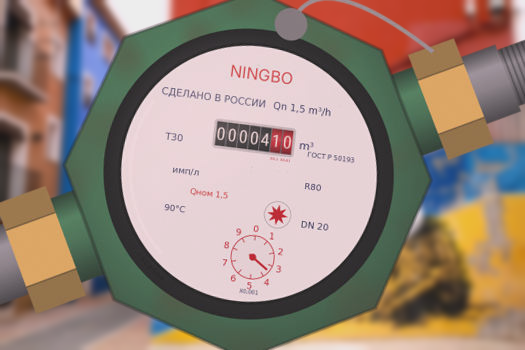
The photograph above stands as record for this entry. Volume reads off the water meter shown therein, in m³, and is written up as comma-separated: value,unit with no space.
4.103,m³
